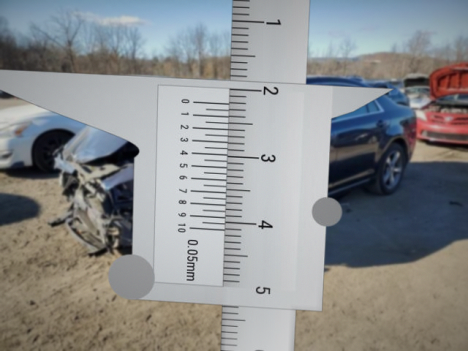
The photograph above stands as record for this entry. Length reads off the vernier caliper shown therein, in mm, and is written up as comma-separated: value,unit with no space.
22.2,mm
